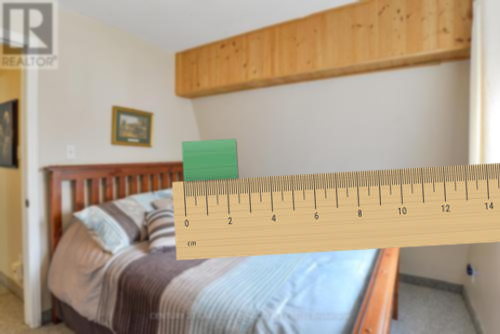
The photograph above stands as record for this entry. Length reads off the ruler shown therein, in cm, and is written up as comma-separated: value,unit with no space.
2.5,cm
